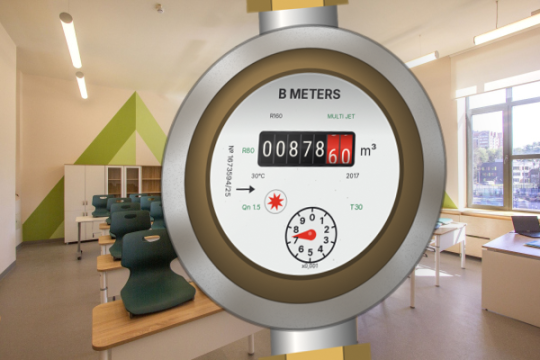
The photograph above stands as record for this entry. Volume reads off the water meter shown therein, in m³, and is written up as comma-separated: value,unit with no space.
878.597,m³
